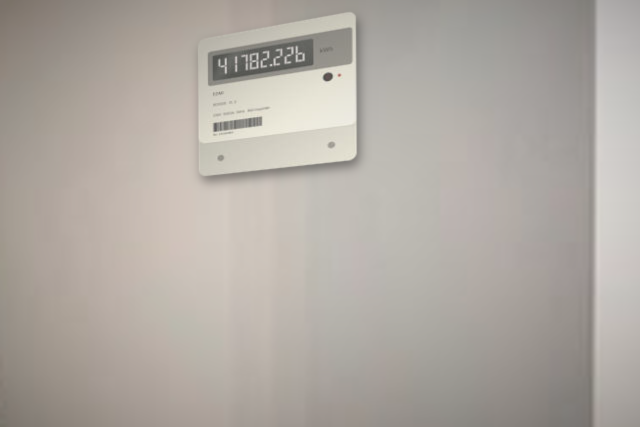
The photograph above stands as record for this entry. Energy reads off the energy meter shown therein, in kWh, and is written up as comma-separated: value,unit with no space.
41782.226,kWh
